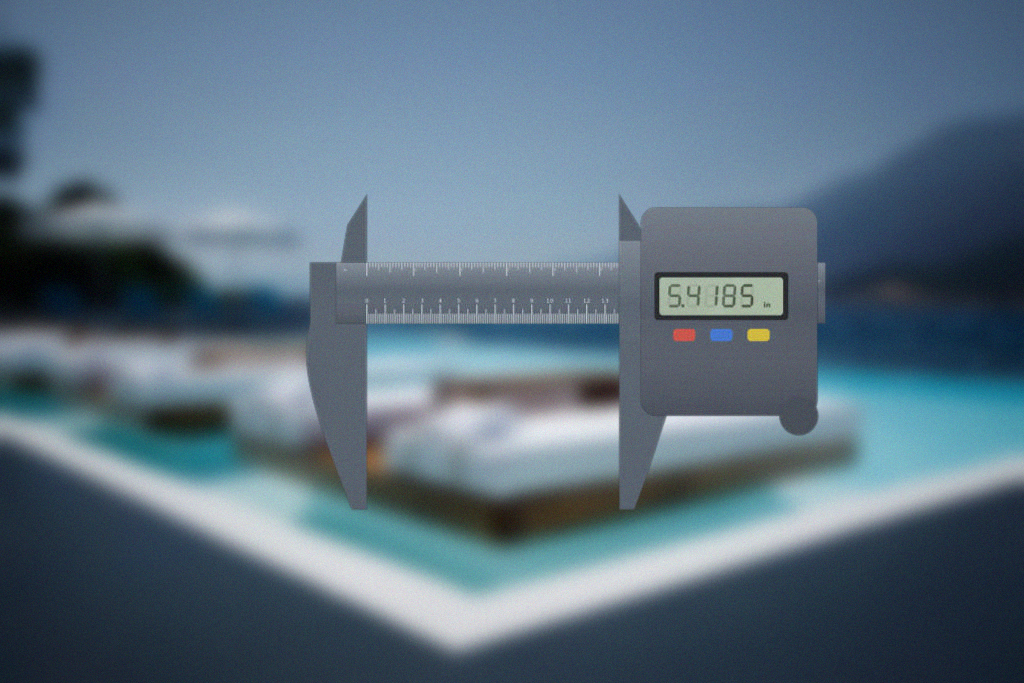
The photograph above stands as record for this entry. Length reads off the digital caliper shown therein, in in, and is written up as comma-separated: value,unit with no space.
5.4185,in
